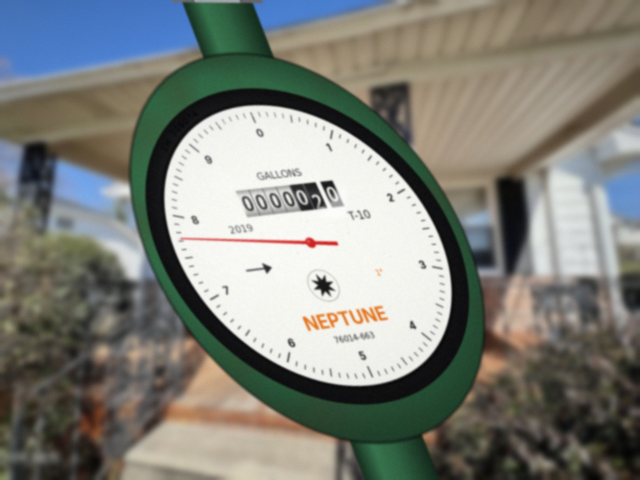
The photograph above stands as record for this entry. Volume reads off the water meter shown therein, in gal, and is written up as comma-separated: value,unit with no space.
17.7,gal
